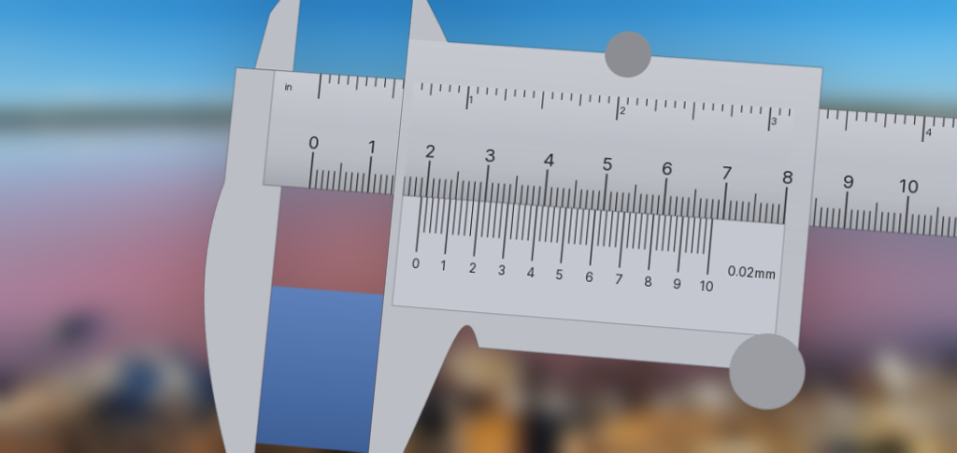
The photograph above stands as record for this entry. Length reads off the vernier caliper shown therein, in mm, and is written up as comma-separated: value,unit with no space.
19.2,mm
